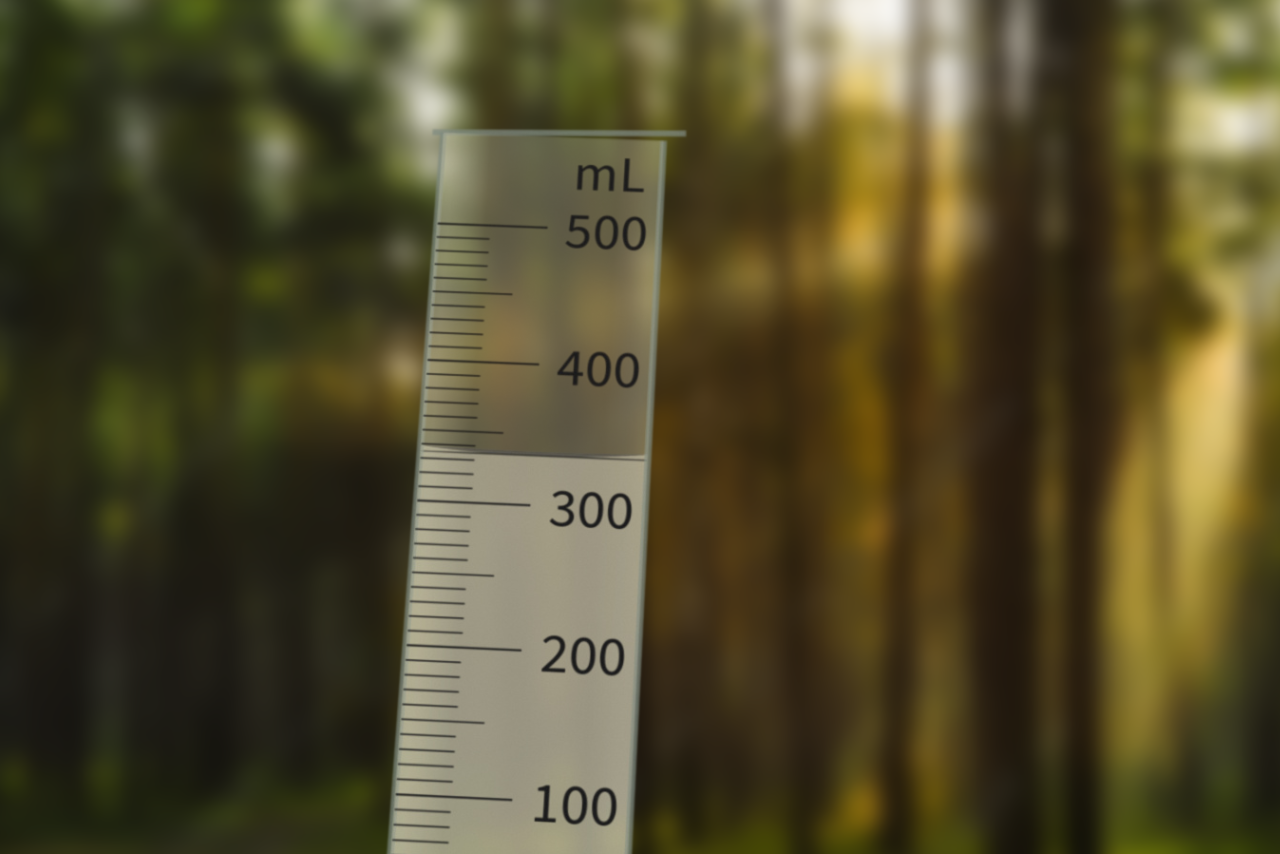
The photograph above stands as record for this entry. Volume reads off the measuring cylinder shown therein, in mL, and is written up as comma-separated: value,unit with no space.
335,mL
